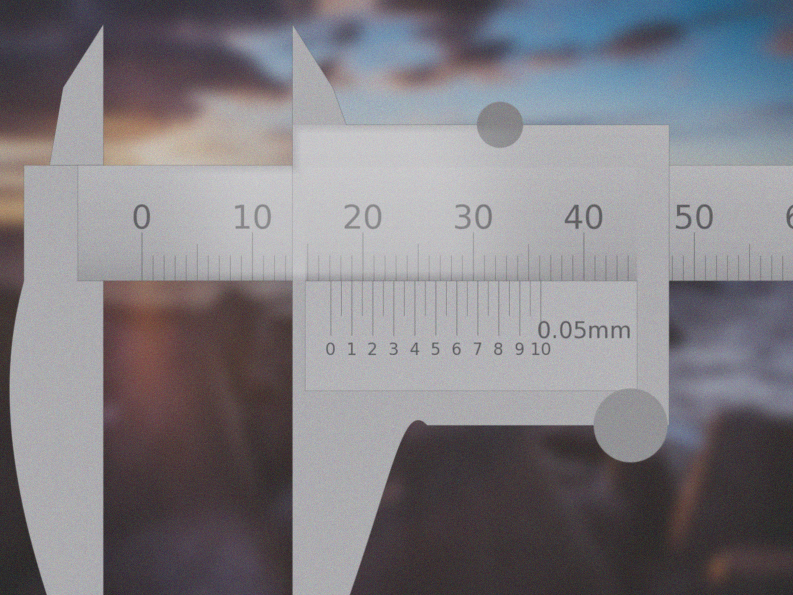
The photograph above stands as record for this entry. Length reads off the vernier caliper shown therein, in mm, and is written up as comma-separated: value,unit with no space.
17.1,mm
